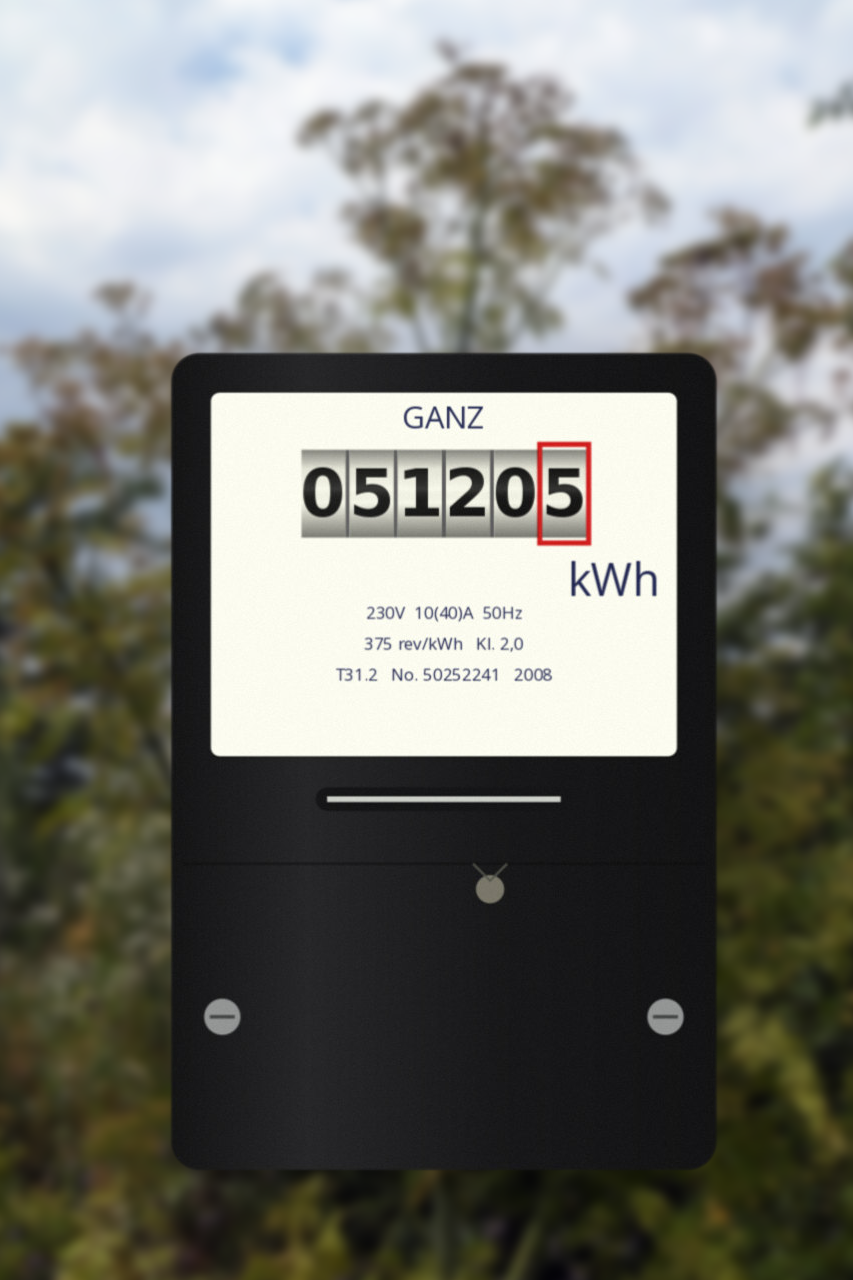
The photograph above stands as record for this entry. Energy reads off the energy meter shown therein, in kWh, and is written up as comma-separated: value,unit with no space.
5120.5,kWh
